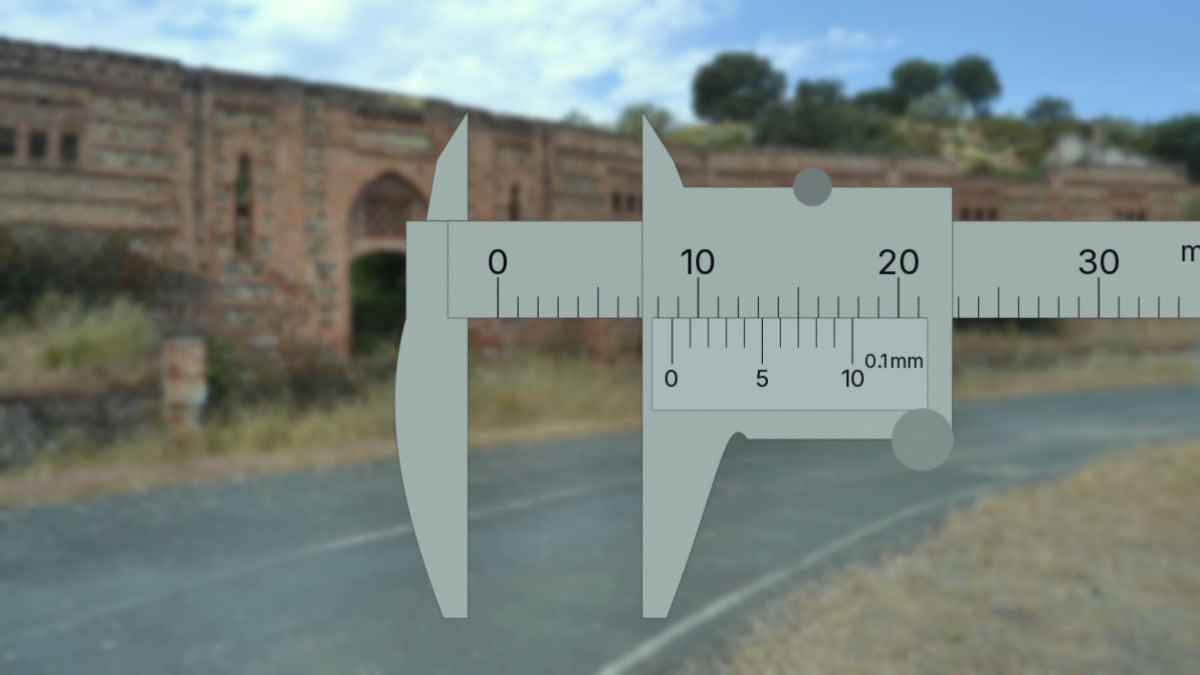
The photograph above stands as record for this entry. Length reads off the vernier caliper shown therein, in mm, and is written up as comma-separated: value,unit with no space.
8.7,mm
